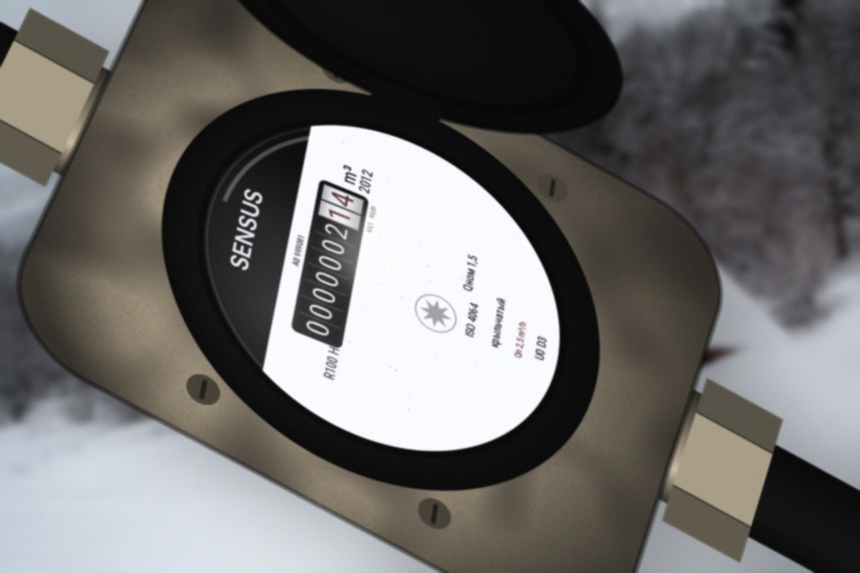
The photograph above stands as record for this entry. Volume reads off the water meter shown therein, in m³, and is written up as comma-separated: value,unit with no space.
2.14,m³
